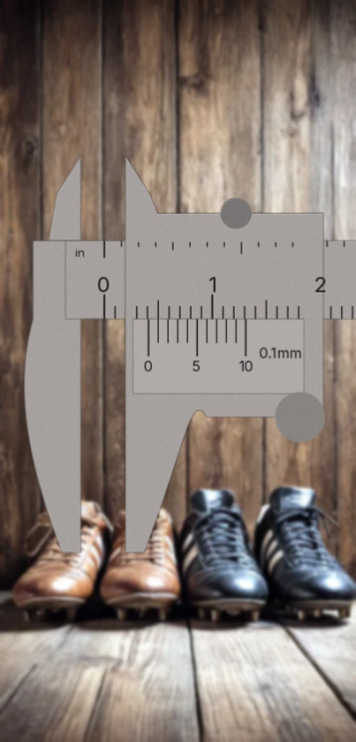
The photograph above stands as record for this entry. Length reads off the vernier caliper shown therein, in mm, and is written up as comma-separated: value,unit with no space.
4.1,mm
